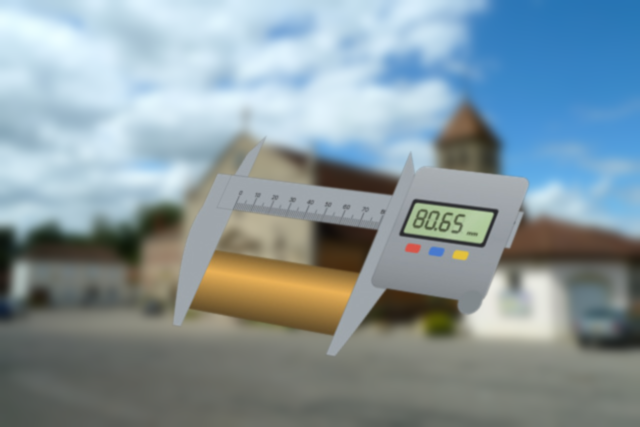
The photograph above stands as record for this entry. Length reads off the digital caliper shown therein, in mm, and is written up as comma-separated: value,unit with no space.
80.65,mm
